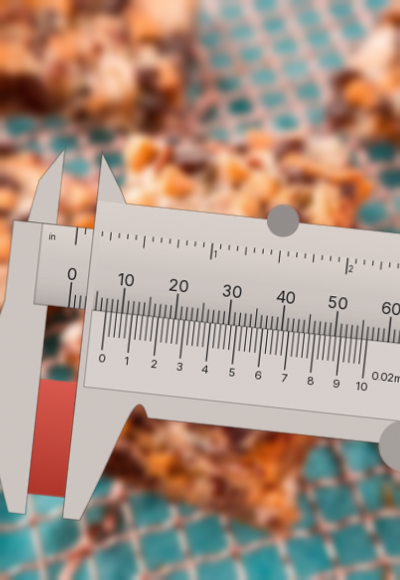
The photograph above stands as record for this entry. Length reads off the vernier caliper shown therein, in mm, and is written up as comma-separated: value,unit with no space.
7.0,mm
